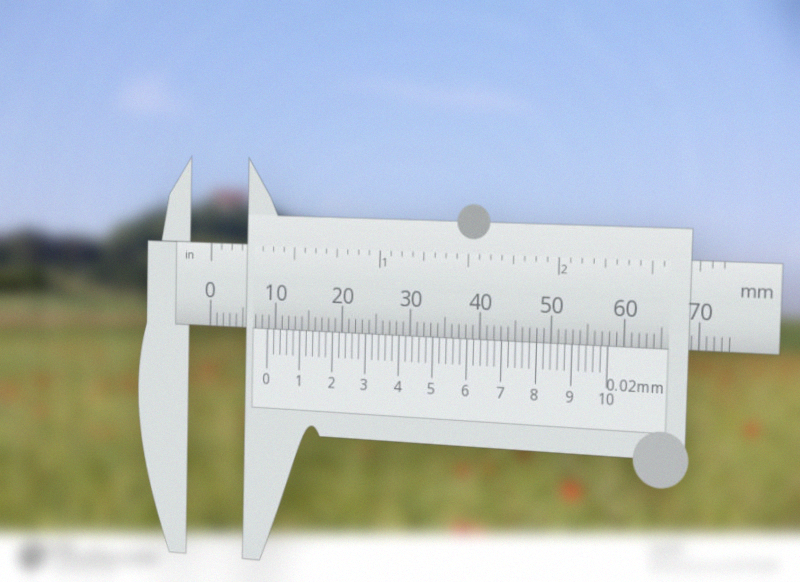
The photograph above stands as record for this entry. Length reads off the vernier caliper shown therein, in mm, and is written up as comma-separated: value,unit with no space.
8.8,mm
